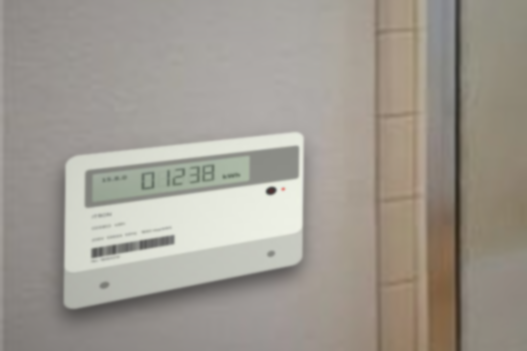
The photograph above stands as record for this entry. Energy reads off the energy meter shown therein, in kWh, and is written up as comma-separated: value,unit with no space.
1238,kWh
